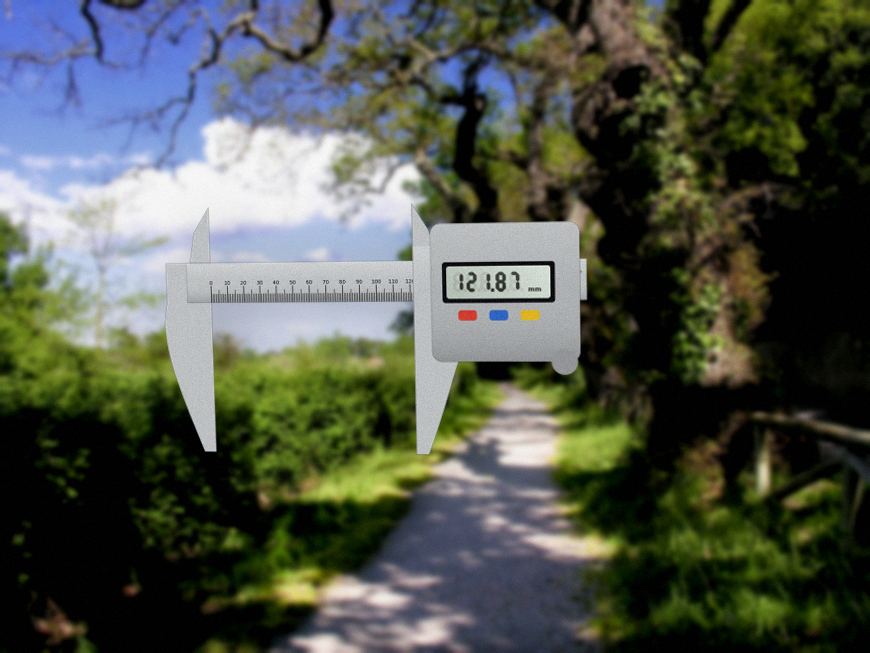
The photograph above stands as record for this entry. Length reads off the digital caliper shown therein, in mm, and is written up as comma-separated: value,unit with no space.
121.87,mm
